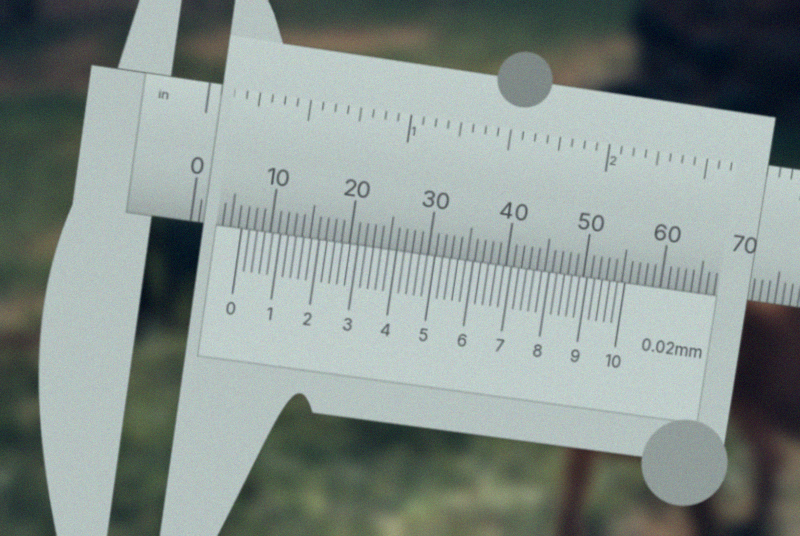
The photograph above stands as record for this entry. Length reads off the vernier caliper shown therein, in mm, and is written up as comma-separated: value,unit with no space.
6.4,mm
